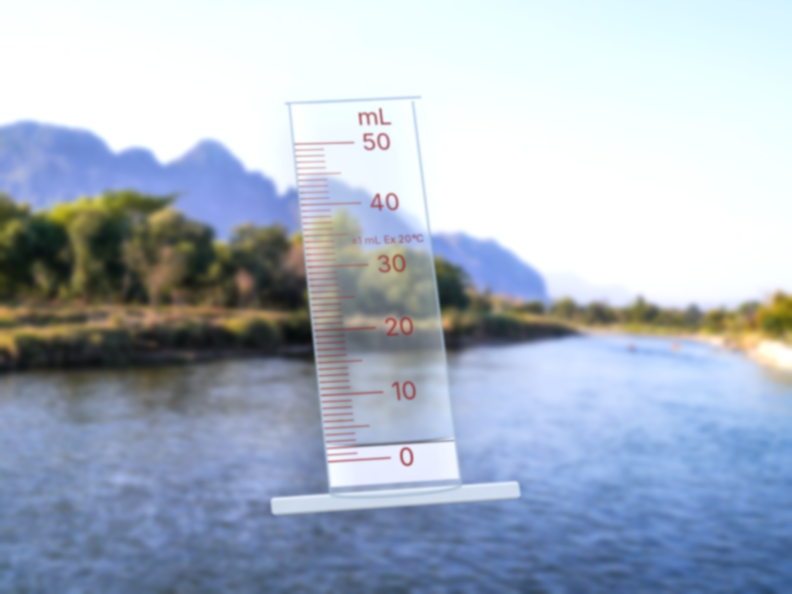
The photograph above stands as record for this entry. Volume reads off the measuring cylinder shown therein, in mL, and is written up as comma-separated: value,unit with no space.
2,mL
